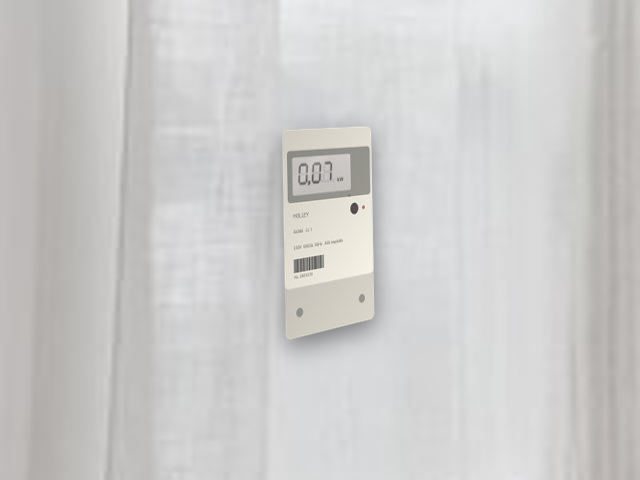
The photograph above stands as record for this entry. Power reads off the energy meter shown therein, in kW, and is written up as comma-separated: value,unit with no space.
0.07,kW
